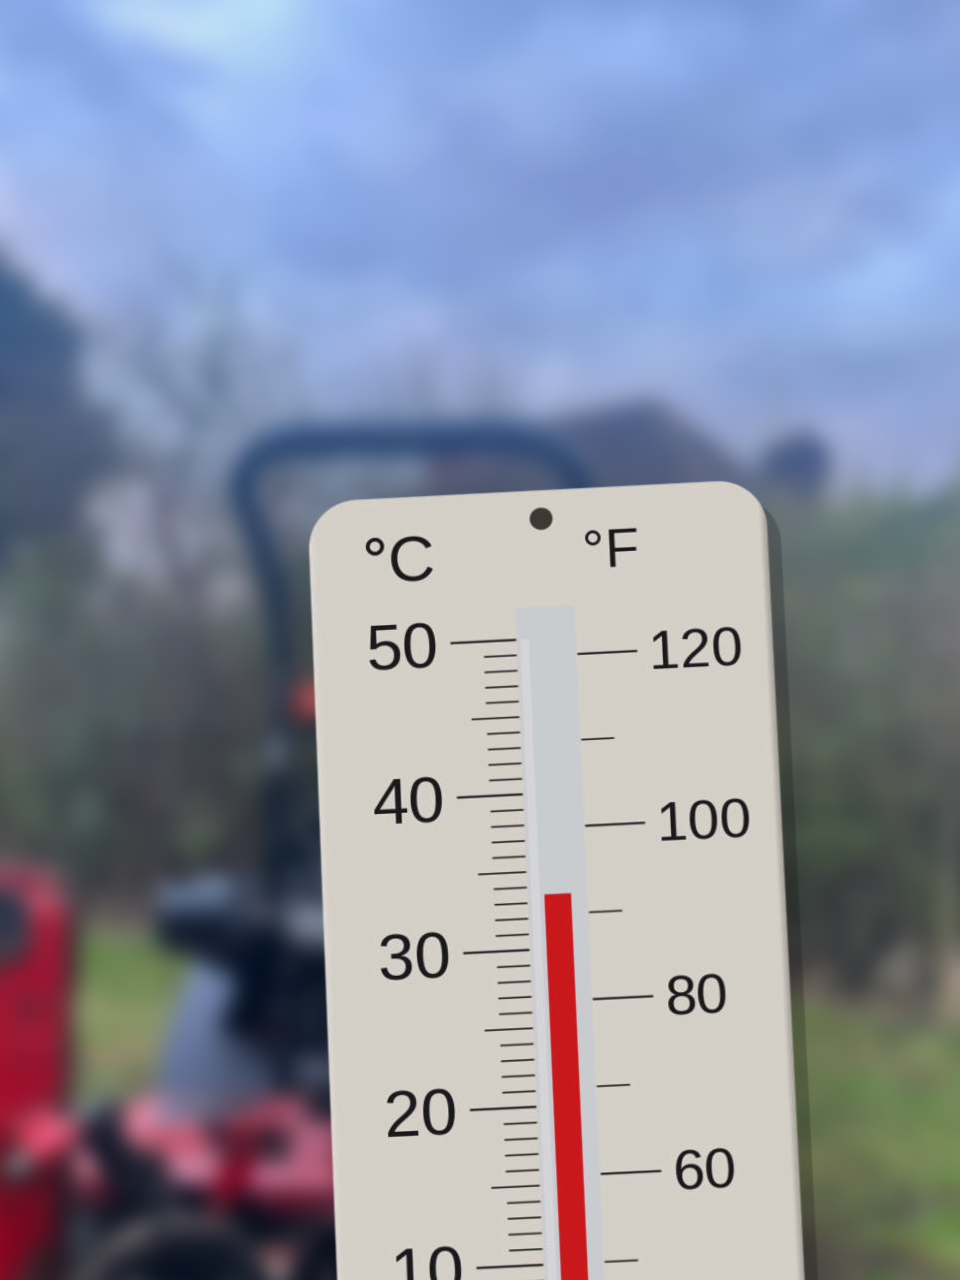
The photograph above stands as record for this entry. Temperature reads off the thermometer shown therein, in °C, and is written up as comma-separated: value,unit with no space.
33.5,°C
